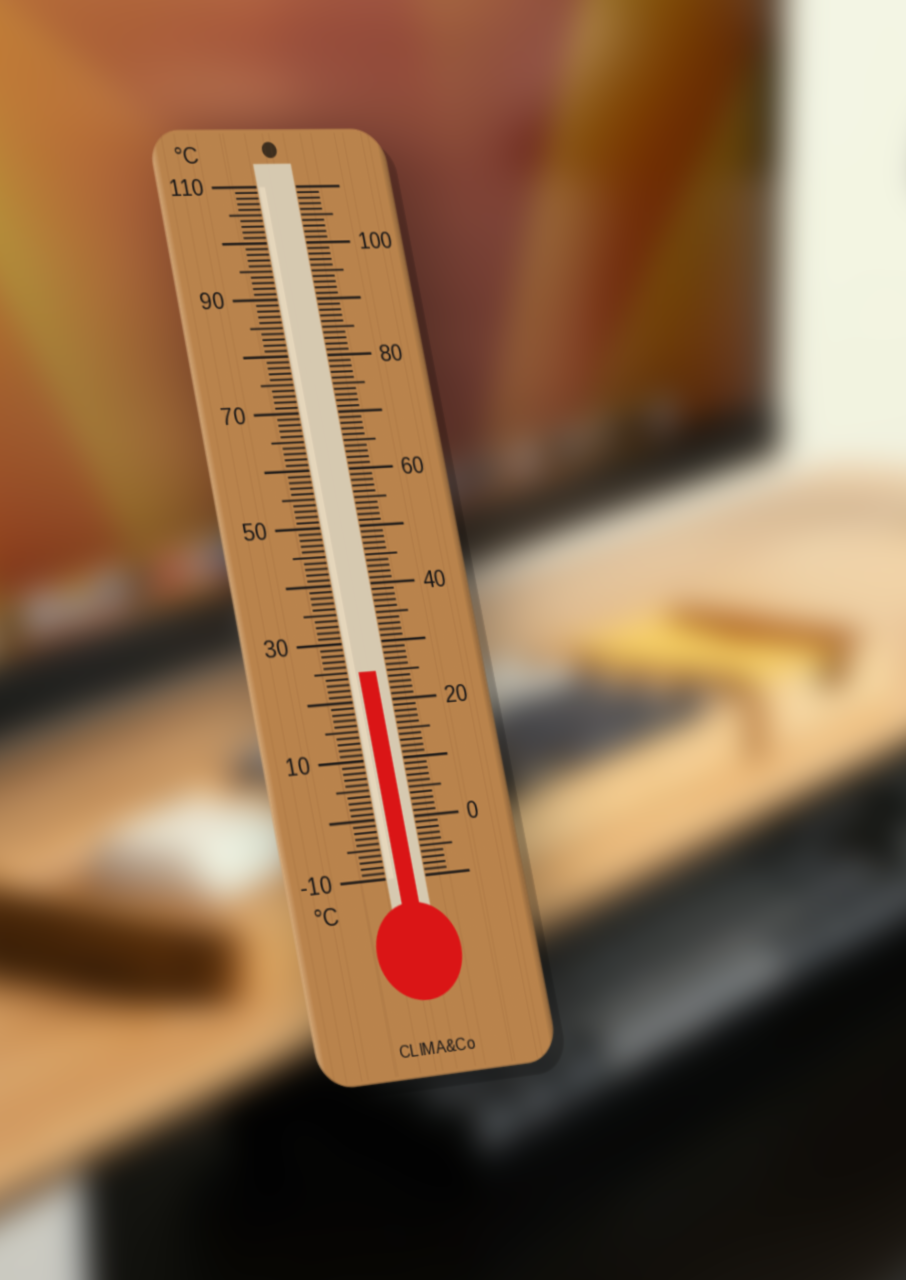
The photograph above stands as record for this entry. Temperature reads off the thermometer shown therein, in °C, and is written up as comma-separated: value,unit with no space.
25,°C
